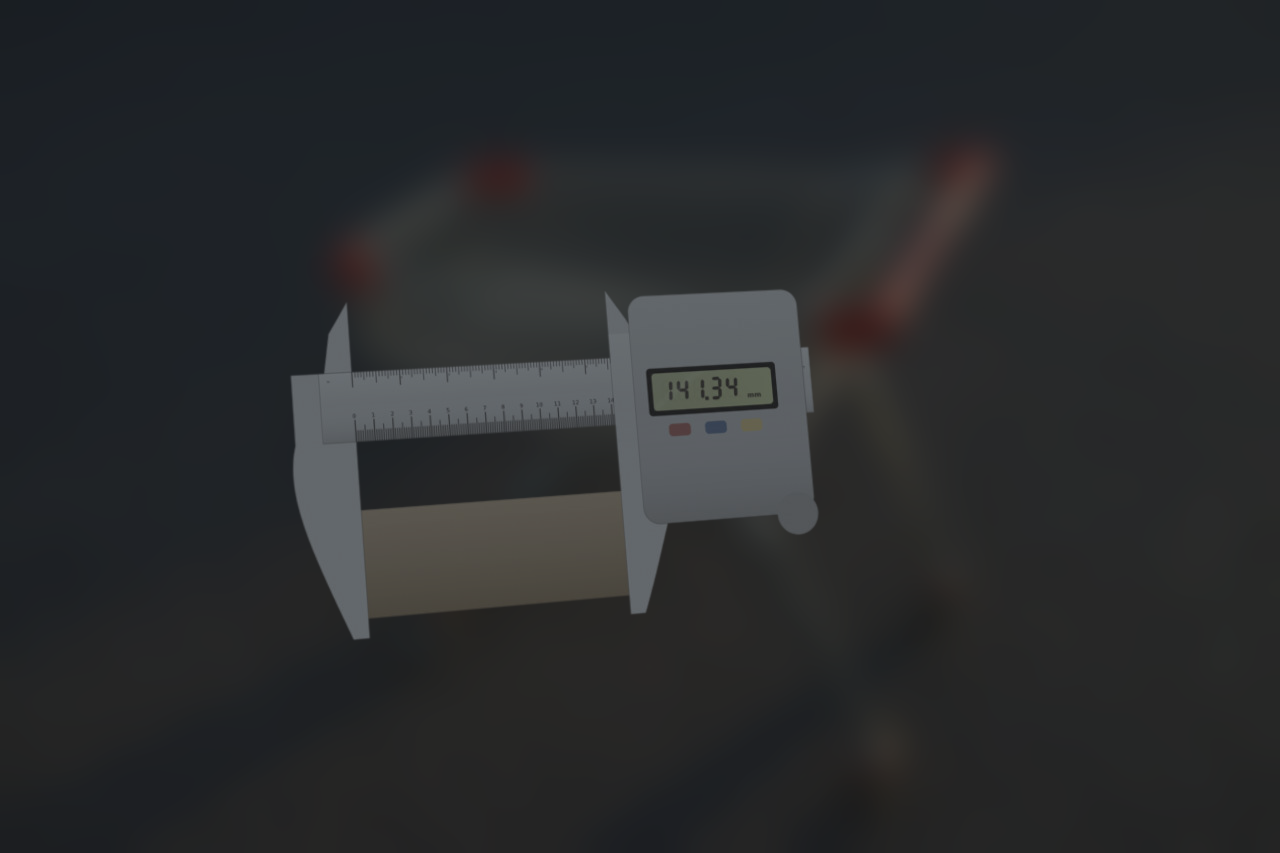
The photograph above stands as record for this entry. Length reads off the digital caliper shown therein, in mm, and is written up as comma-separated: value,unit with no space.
141.34,mm
